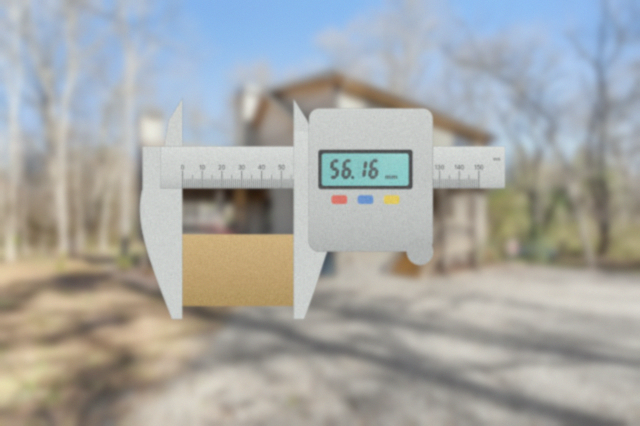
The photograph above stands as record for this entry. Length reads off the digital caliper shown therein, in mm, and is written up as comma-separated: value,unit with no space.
56.16,mm
